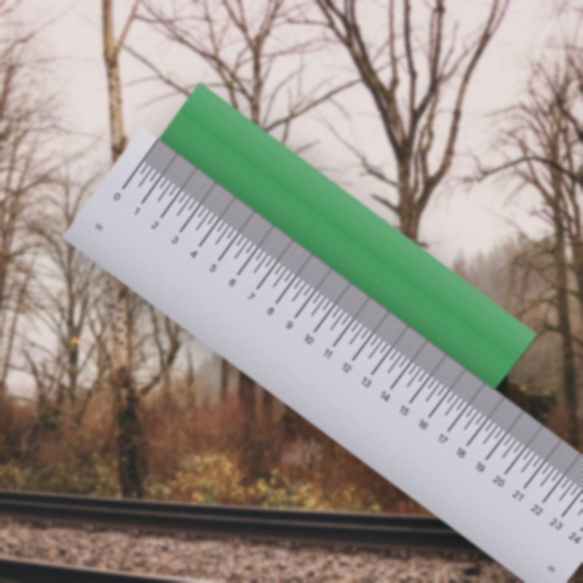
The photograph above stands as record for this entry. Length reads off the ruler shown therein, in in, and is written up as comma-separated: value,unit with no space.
17.5,in
